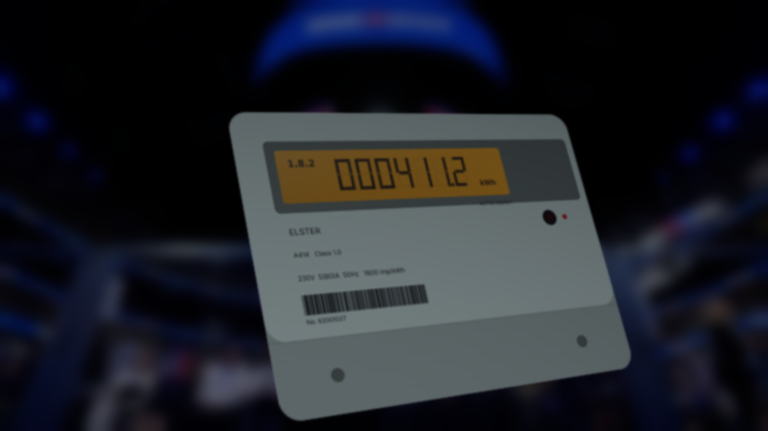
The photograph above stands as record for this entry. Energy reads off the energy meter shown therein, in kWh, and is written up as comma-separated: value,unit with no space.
411.2,kWh
